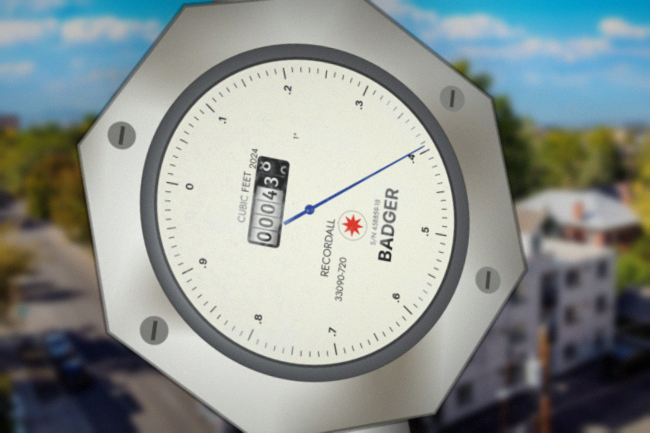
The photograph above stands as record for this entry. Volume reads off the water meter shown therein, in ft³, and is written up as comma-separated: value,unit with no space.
438.39,ft³
